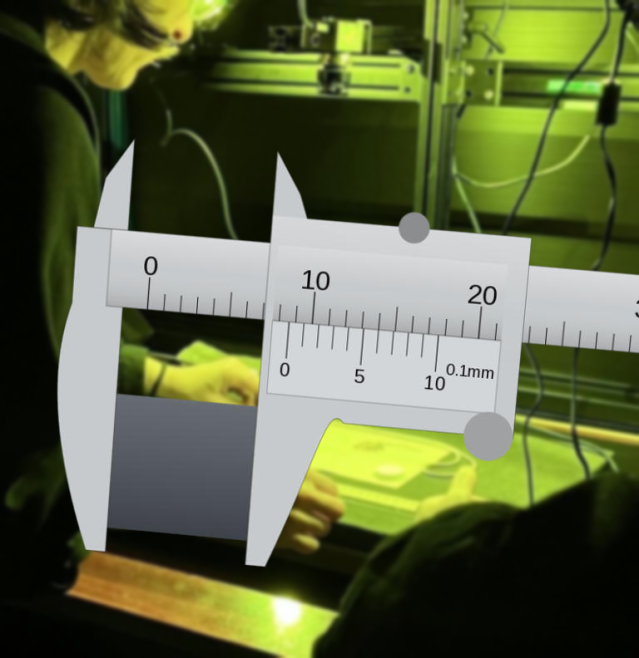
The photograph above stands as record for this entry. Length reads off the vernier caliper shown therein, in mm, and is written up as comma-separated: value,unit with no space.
8.6,mm
